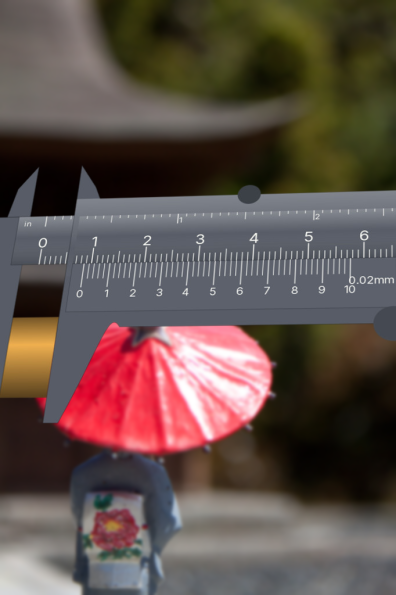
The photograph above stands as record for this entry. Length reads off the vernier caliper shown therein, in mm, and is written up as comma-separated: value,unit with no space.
8.6,mm
